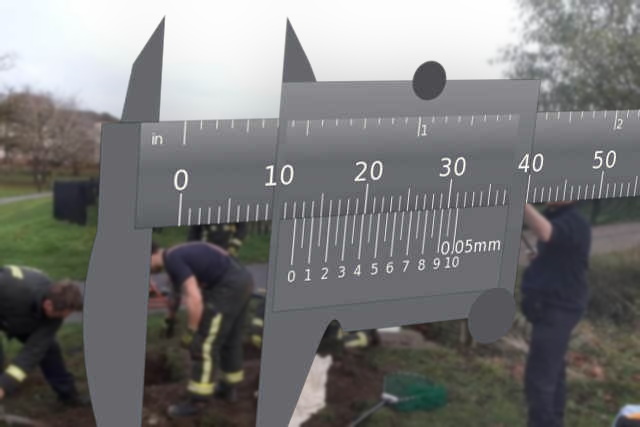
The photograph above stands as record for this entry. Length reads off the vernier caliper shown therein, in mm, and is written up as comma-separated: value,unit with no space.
12.2,mm
